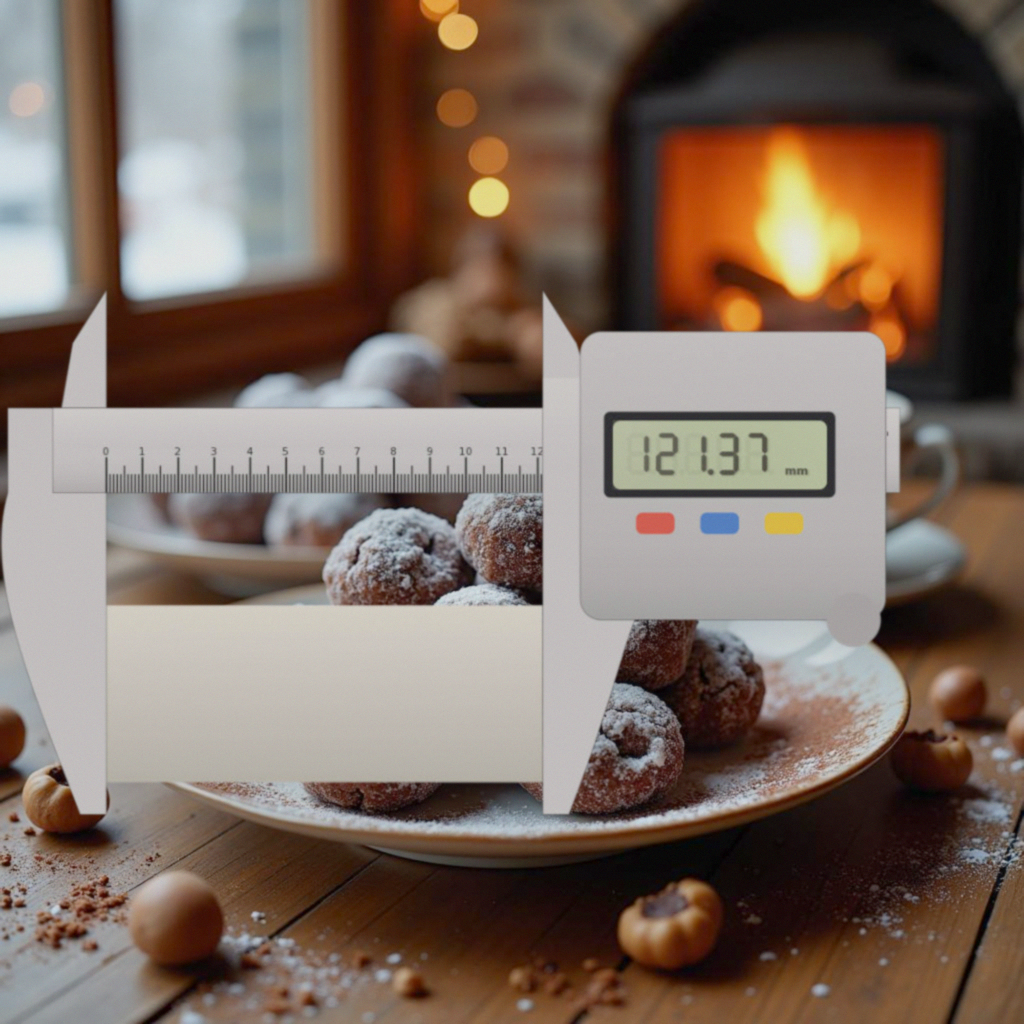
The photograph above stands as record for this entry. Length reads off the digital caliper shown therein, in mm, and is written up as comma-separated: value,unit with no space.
121.37,mm
